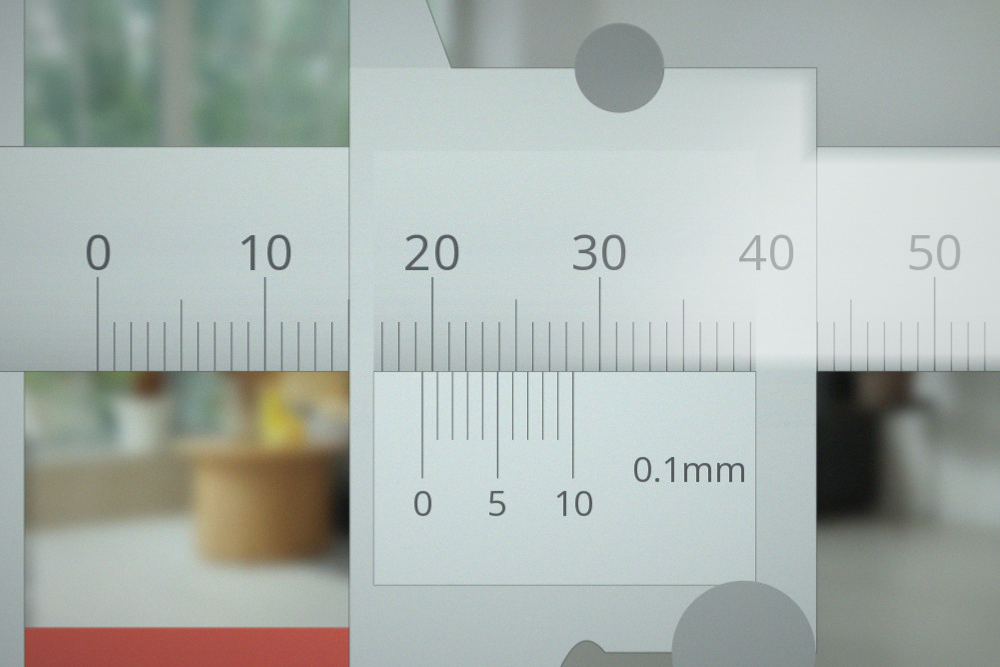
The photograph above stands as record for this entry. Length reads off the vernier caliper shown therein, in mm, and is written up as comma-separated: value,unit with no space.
19.4,mm
